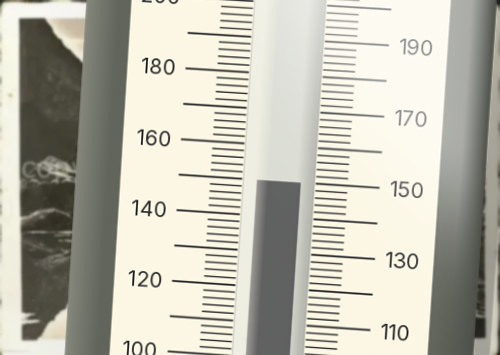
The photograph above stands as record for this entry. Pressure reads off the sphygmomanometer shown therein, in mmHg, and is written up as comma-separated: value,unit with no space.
150,mmHg
